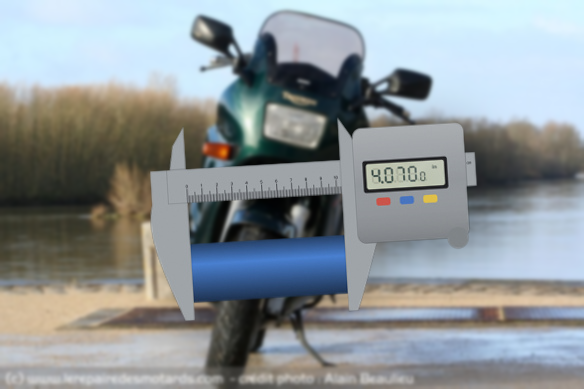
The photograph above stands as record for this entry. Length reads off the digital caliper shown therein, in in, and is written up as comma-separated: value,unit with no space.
4.0700,in
